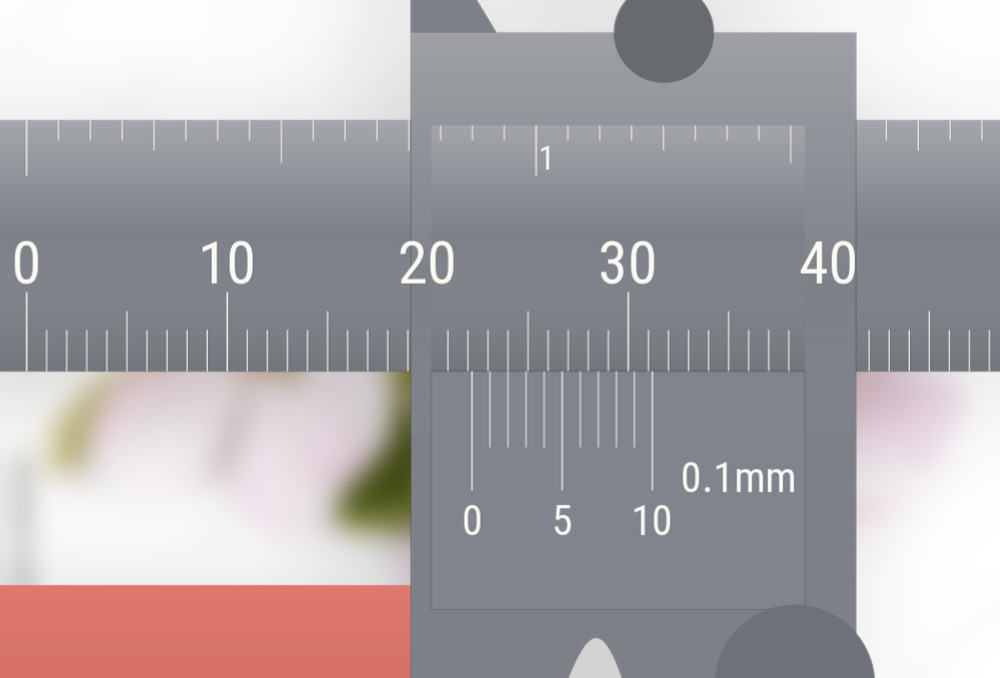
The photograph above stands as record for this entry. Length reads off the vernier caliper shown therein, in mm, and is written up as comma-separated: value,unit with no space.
22.2,mm
